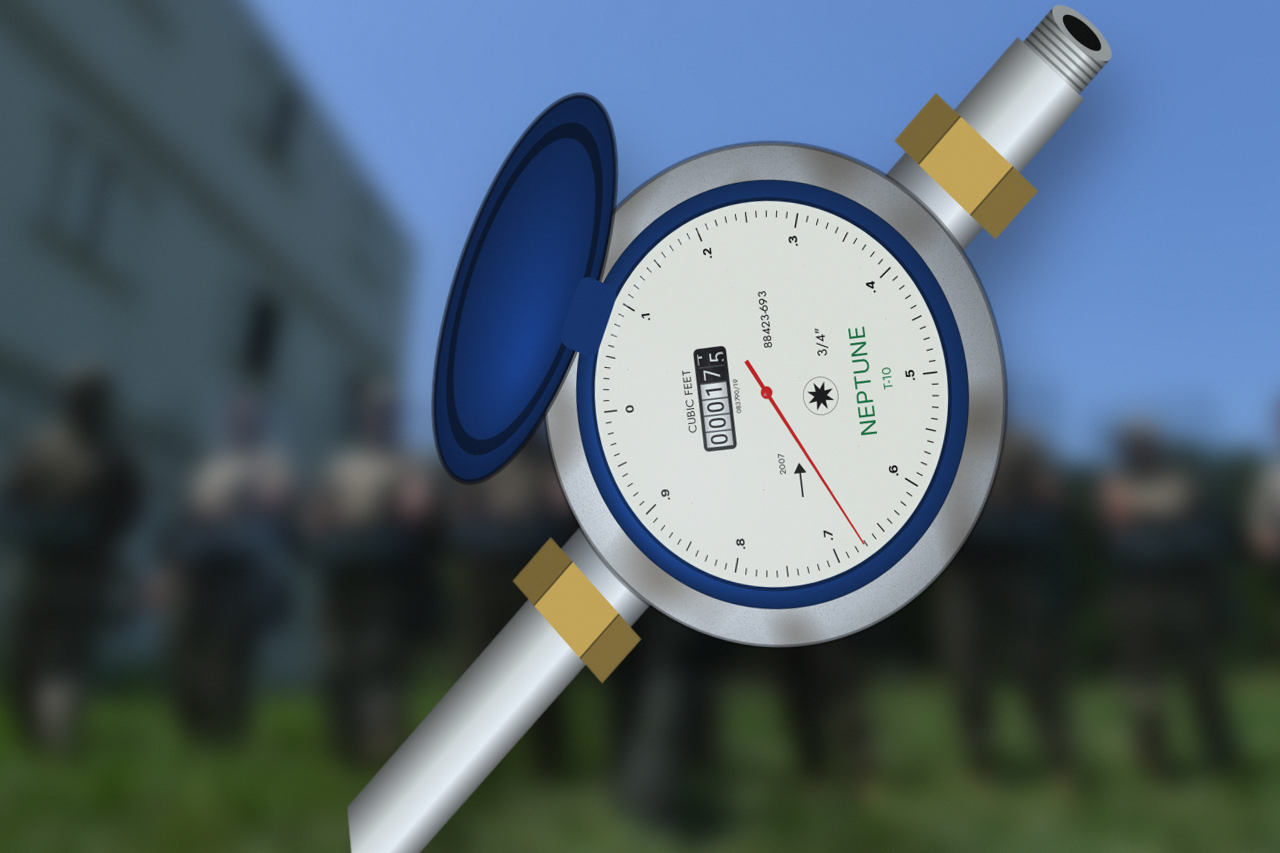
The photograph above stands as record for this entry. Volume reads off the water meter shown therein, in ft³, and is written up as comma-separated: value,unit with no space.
174.67,ft³
